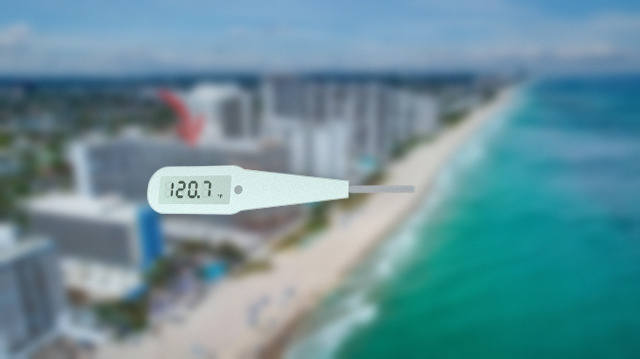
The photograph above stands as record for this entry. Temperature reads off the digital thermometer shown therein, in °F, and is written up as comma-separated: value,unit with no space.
120.7,°F
